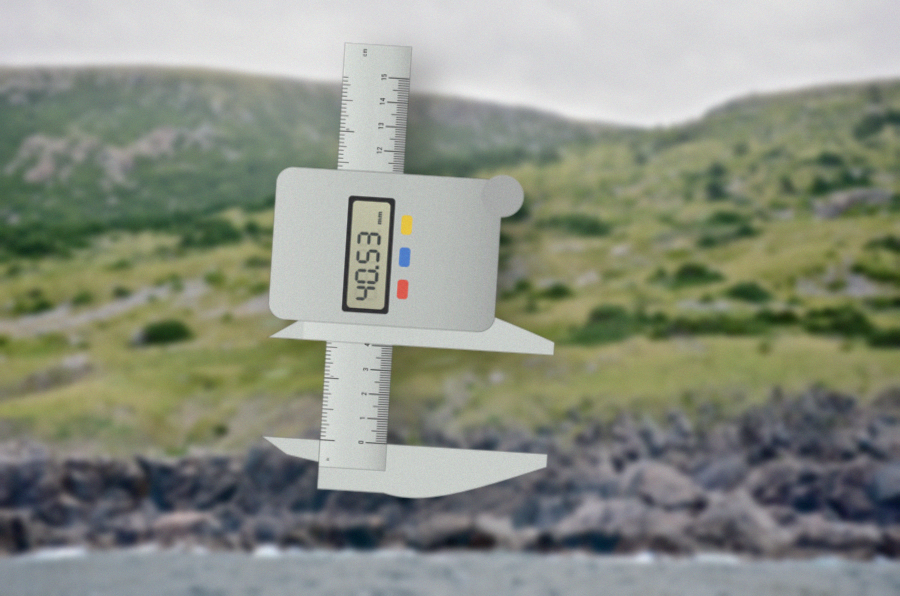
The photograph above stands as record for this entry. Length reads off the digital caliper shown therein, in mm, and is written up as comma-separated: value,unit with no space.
40.53,mm
